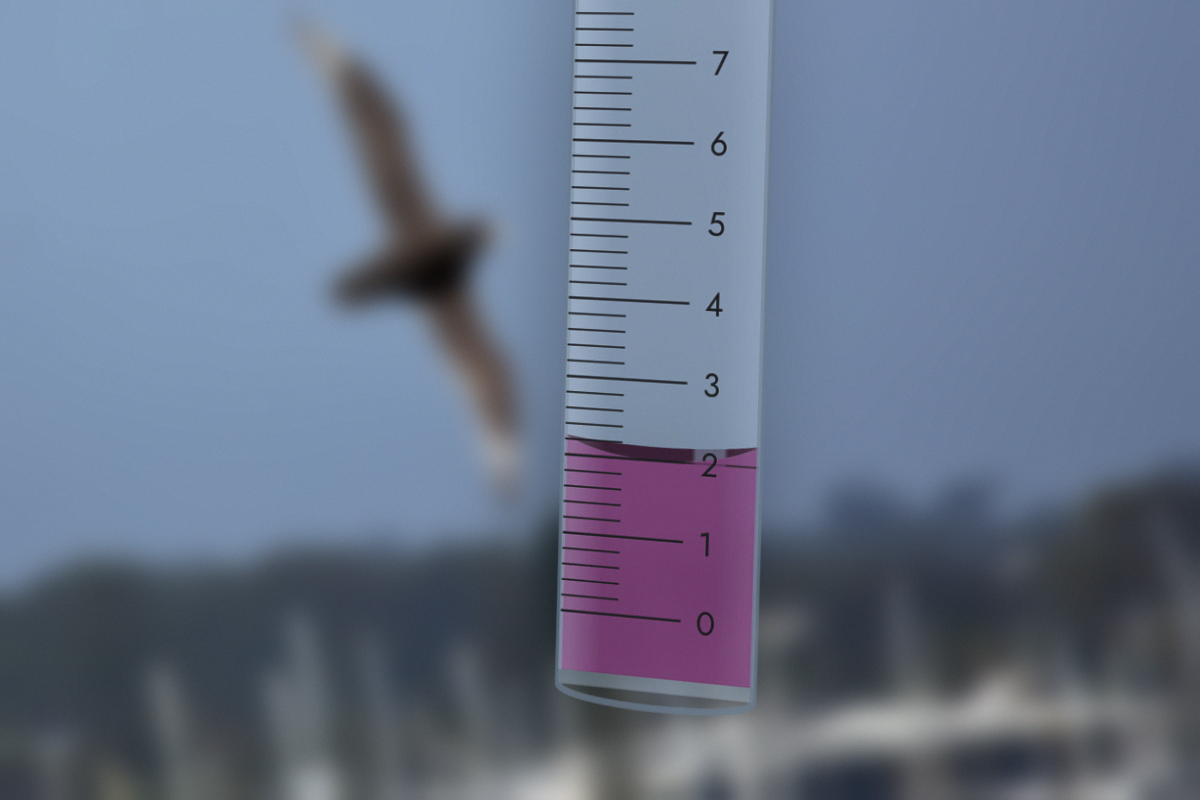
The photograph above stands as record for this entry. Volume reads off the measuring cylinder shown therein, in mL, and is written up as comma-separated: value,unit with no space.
2,mL
